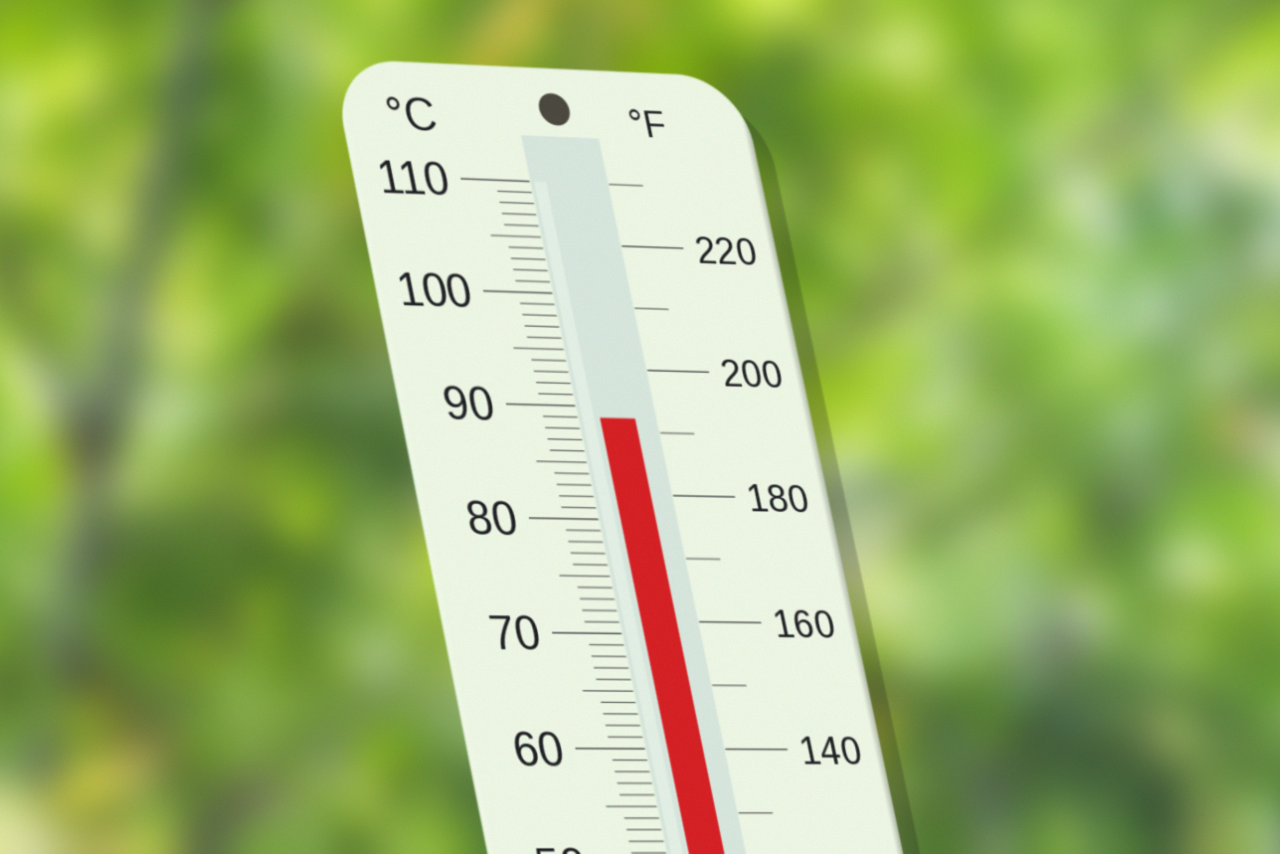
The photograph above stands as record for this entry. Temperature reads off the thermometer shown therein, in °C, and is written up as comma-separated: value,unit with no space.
89,°C
